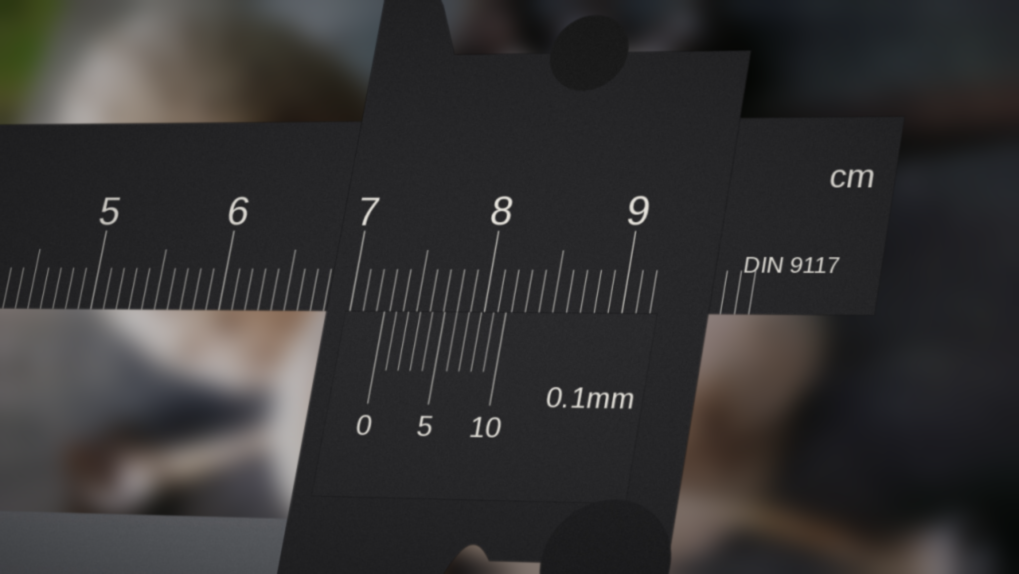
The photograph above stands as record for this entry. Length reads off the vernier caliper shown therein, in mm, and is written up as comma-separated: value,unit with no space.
72.6,mm
